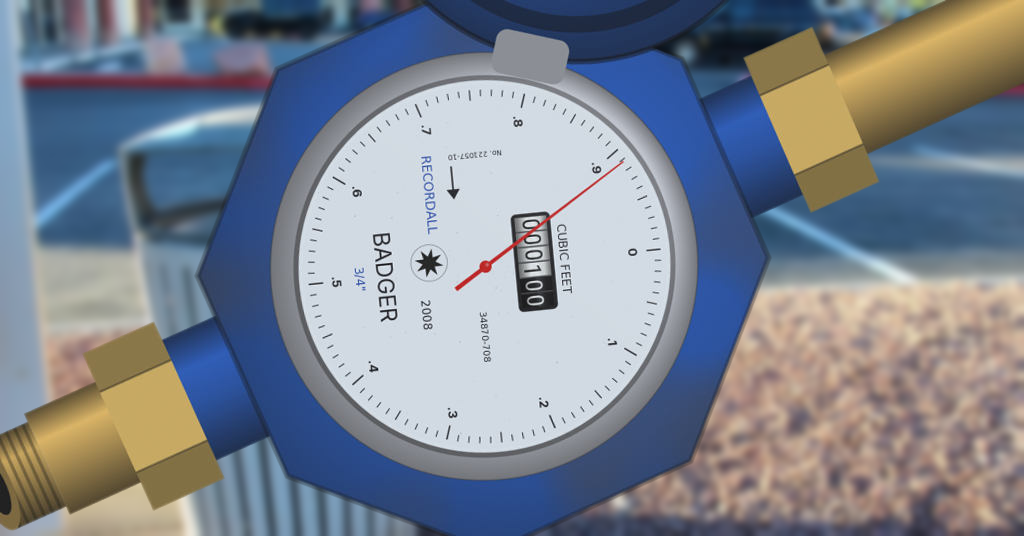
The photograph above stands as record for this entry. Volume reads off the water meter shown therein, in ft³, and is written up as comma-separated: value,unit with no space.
99.91,ft³
